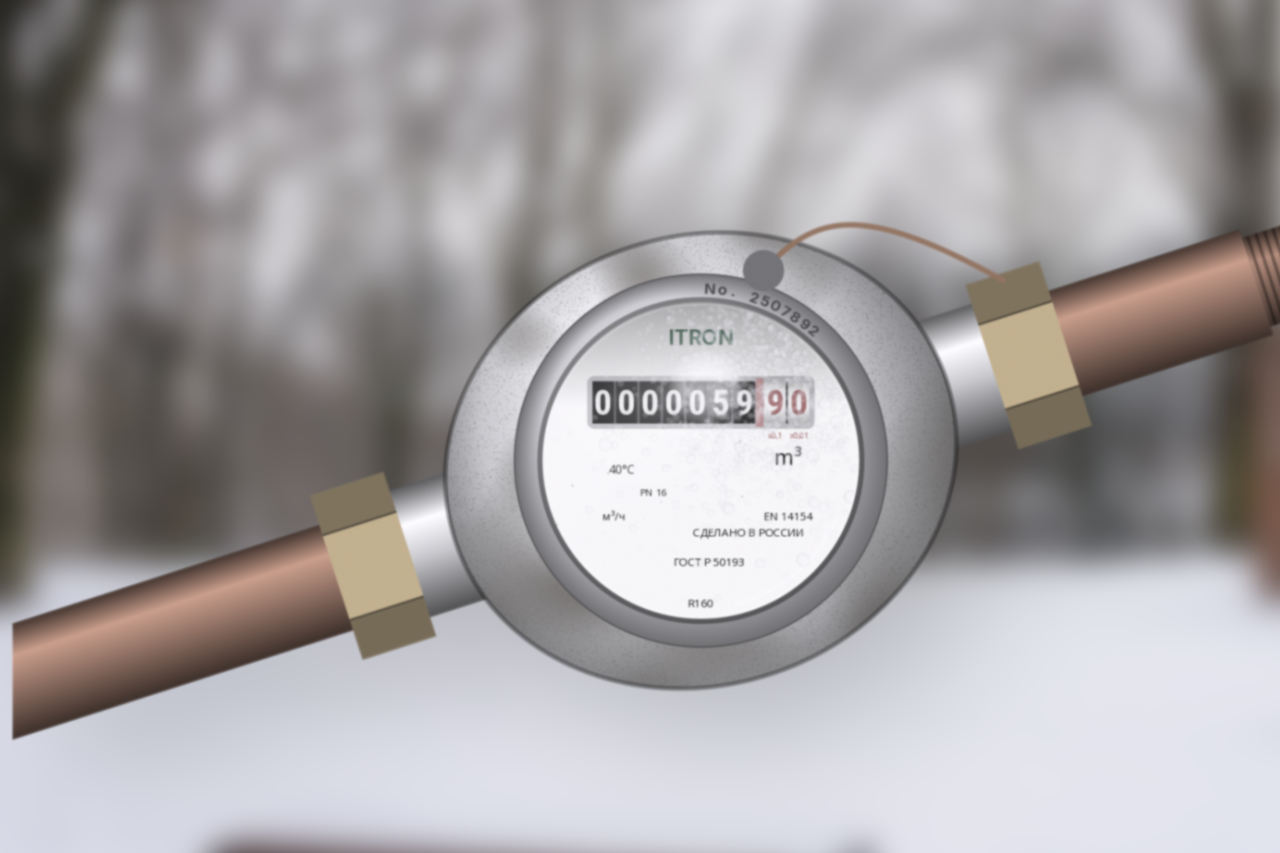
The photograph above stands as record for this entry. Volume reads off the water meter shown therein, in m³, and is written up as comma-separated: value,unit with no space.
59.90,m³
